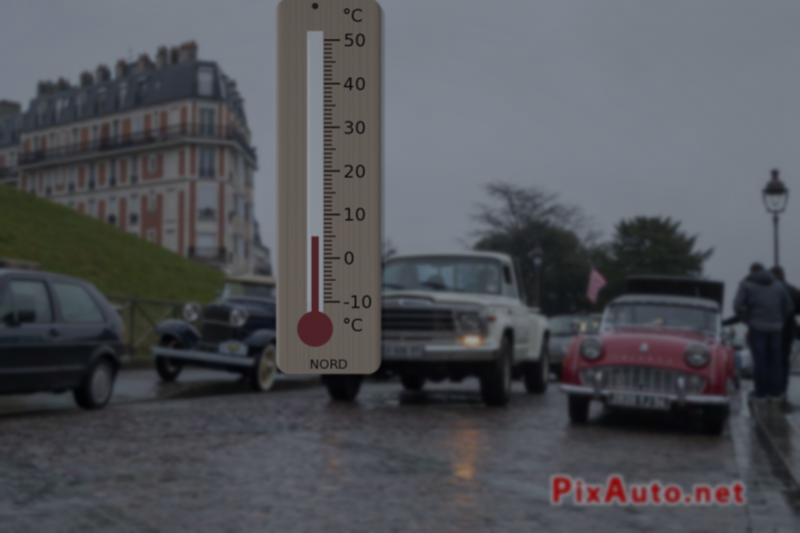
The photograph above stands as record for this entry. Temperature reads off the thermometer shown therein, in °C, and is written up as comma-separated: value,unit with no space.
5,°C
